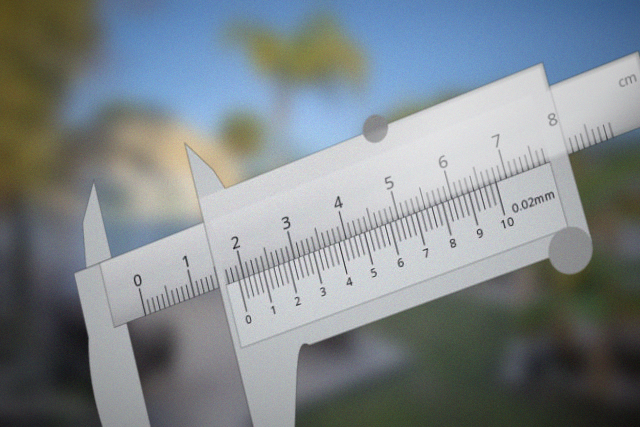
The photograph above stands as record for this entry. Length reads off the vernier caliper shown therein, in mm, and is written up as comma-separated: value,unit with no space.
19.0,mm
